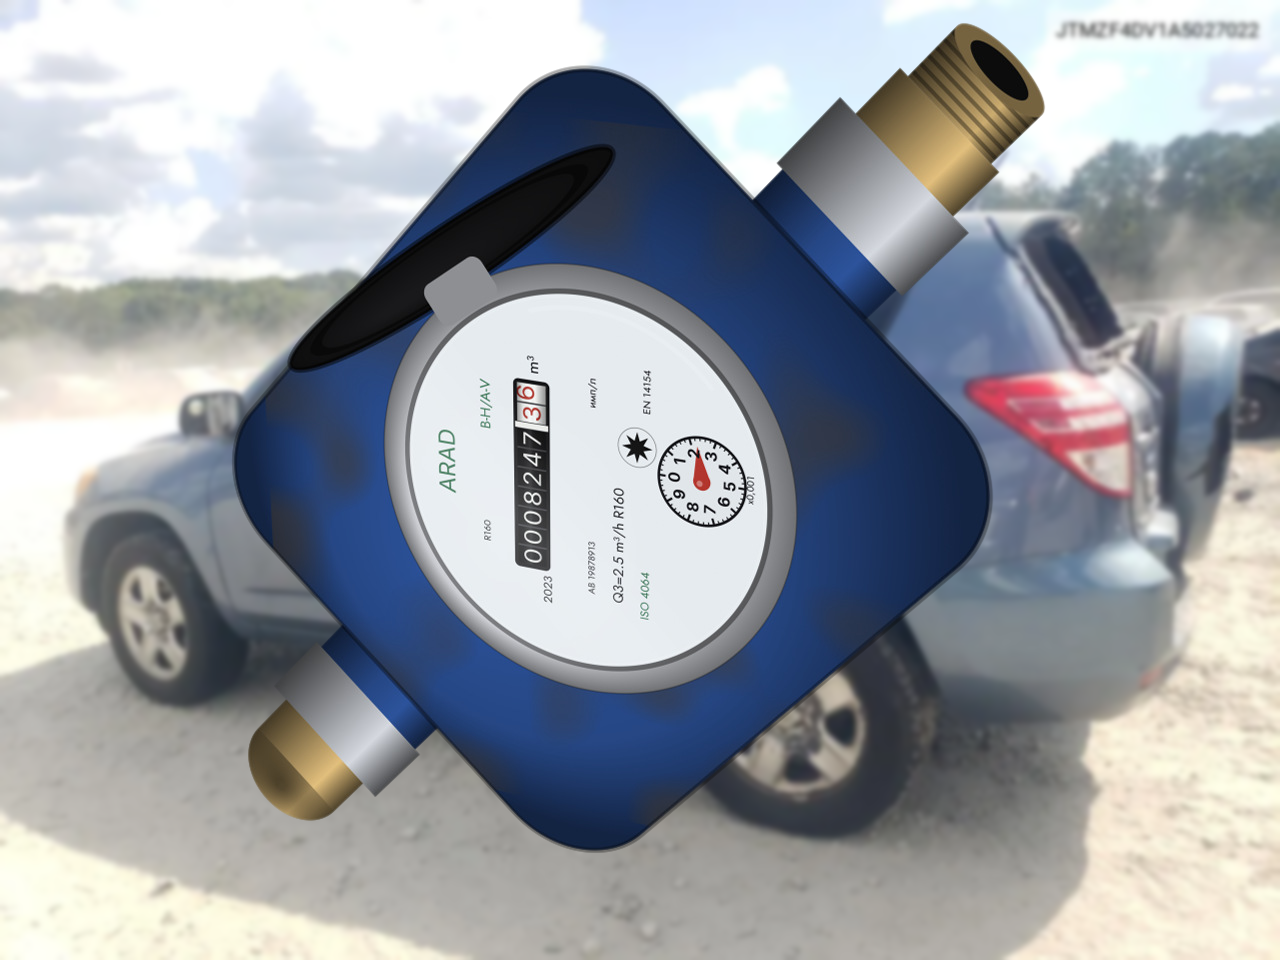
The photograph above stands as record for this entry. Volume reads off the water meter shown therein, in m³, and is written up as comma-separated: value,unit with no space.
8247.362,m³
